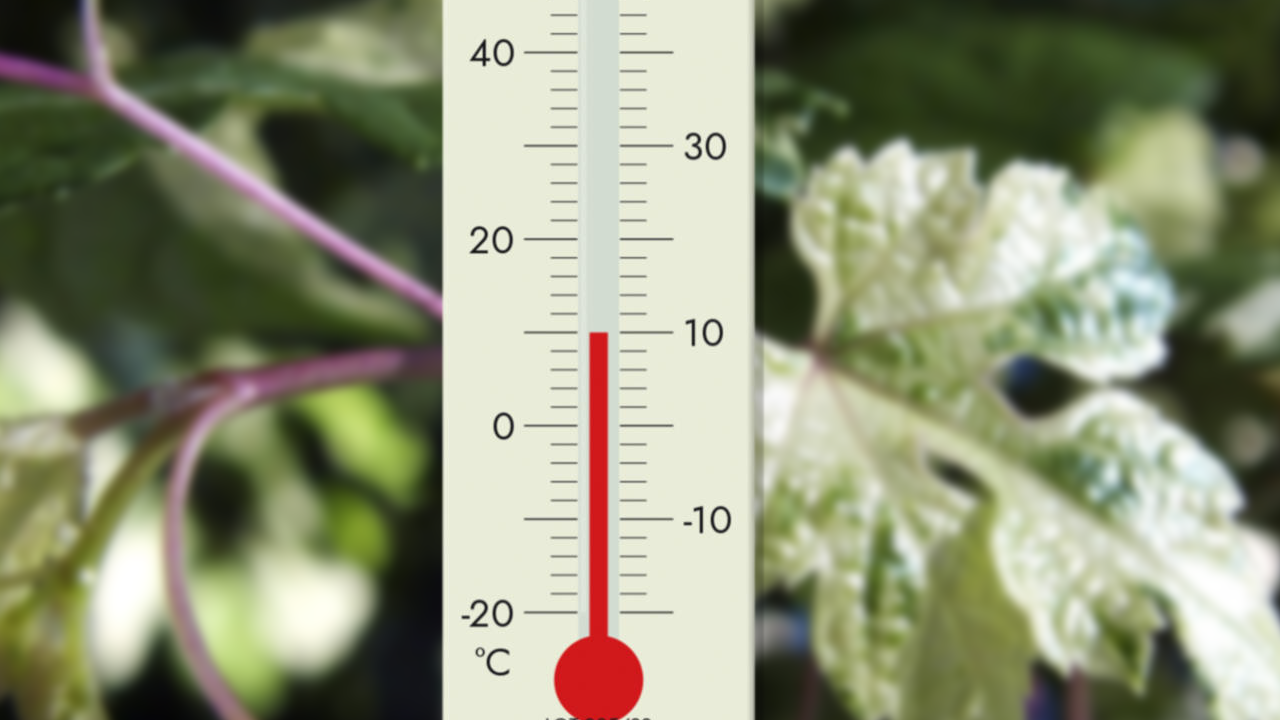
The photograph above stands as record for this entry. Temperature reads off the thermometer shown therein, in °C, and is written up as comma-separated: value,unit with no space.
10,°C
